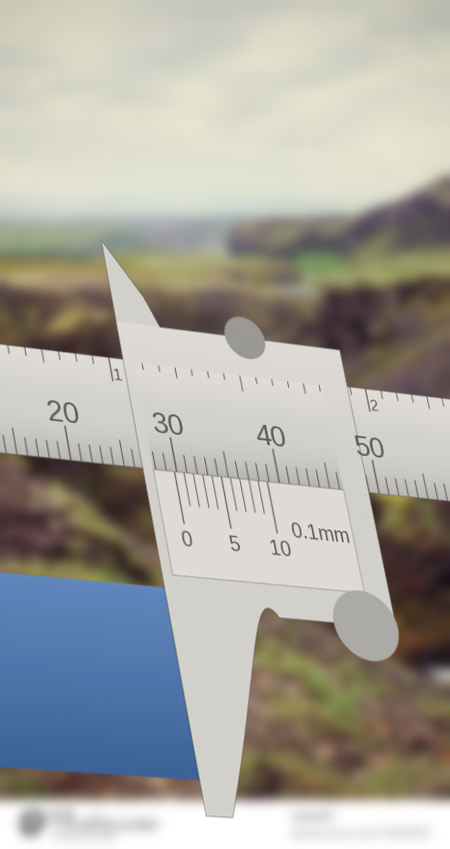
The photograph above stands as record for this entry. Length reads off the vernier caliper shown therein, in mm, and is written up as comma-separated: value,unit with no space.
29.8,mm
